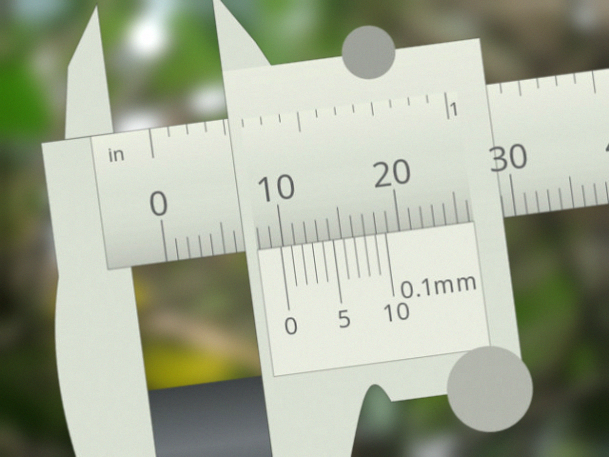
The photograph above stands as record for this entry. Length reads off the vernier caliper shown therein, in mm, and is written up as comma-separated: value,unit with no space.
9.8,mm
